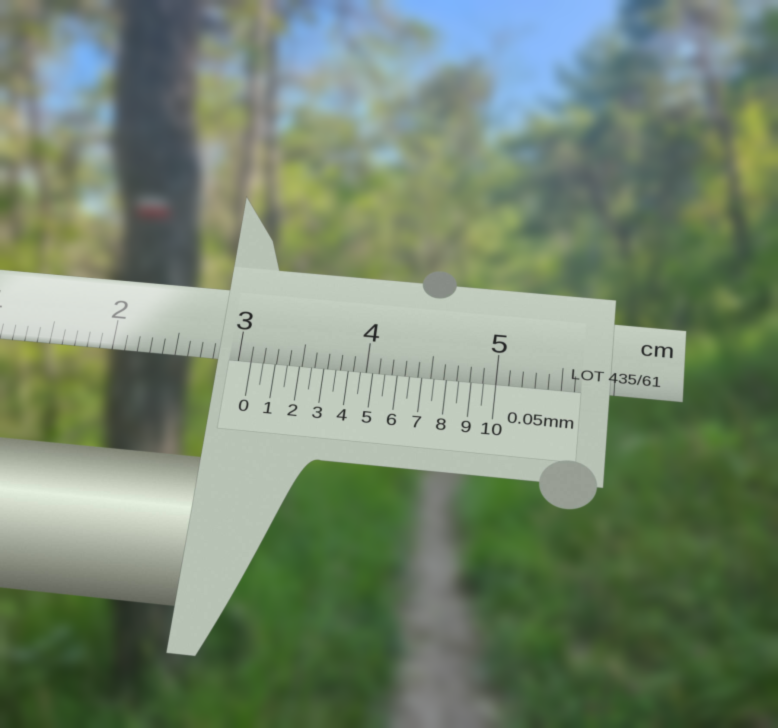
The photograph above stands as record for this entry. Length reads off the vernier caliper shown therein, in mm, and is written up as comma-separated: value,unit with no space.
31.0,mm
